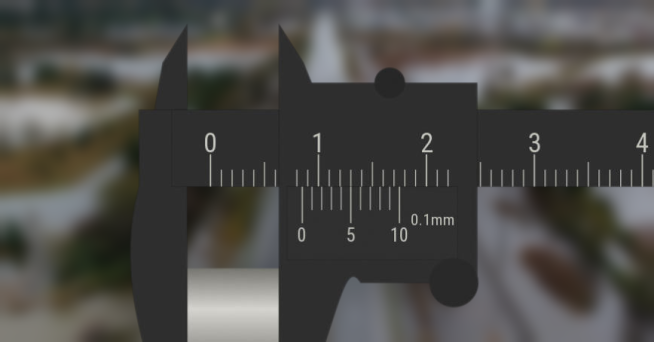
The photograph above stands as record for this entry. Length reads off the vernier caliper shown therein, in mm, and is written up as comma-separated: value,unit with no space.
8.5,mm
